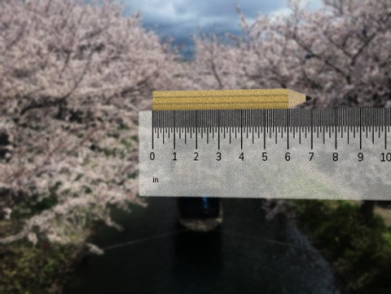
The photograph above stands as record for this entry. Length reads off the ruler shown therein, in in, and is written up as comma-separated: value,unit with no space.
7,in
